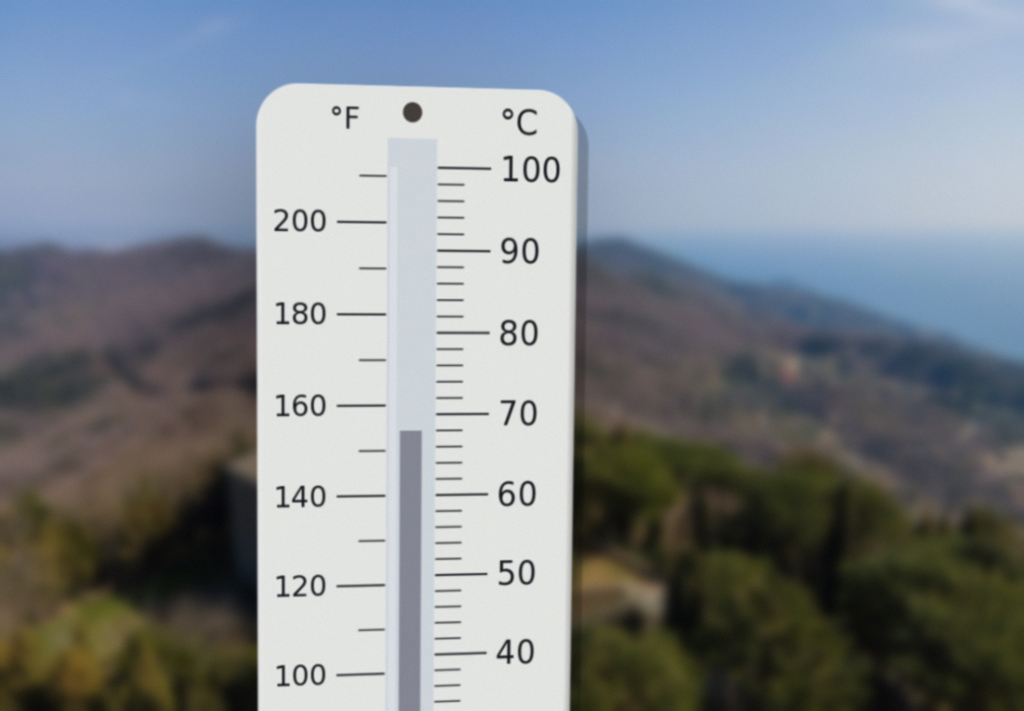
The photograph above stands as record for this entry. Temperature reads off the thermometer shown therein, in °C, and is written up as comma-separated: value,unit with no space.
68,°C
